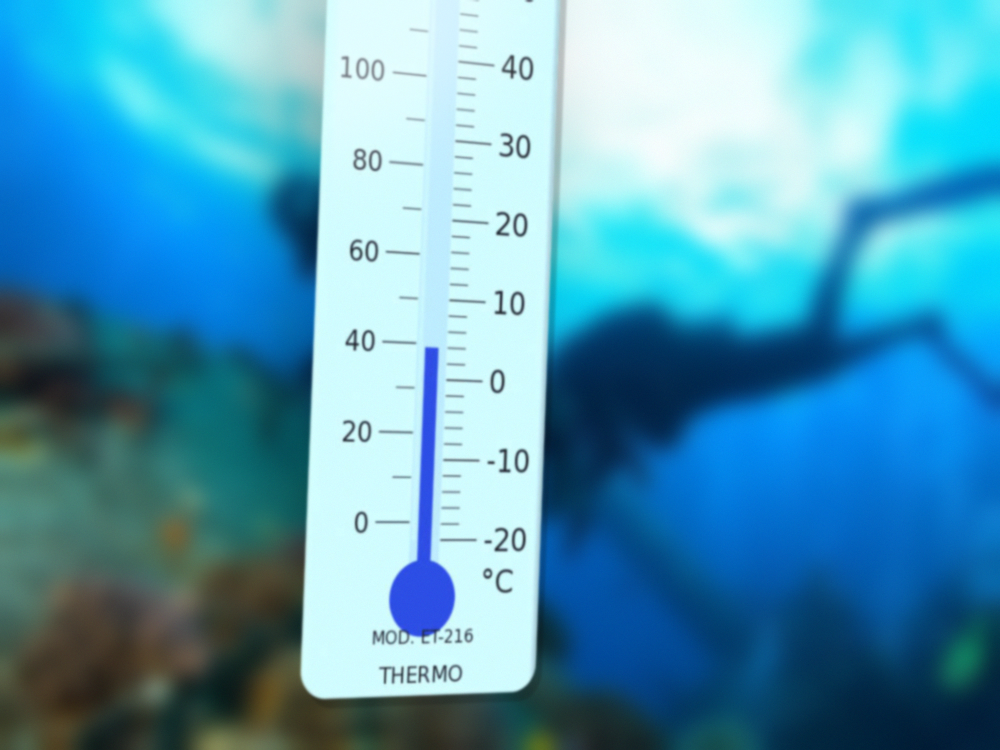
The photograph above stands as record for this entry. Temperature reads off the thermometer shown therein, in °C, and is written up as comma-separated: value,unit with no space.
4,°C
